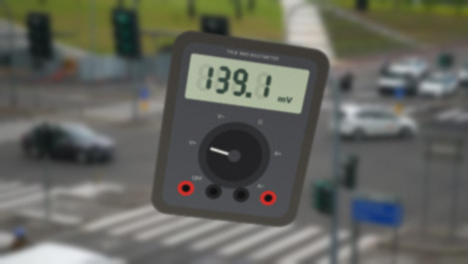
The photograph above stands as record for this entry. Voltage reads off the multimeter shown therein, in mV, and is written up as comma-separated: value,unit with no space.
139.1,mV
